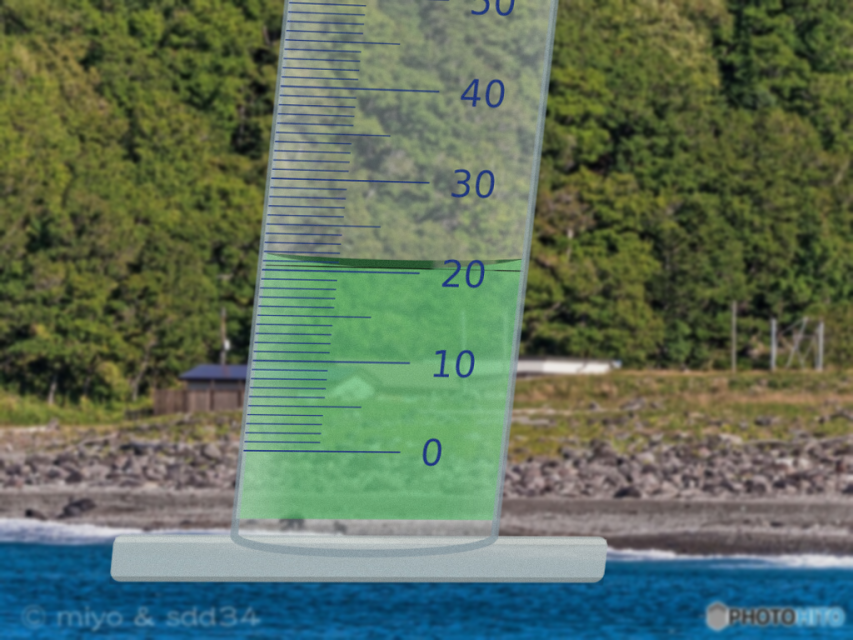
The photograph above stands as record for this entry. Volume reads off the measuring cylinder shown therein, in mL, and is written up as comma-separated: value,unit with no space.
20.5,mL
